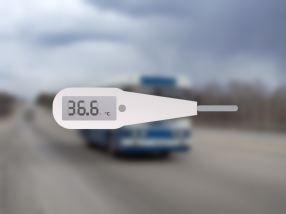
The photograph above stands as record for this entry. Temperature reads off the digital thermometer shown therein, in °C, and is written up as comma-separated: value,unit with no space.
36.6,°C
